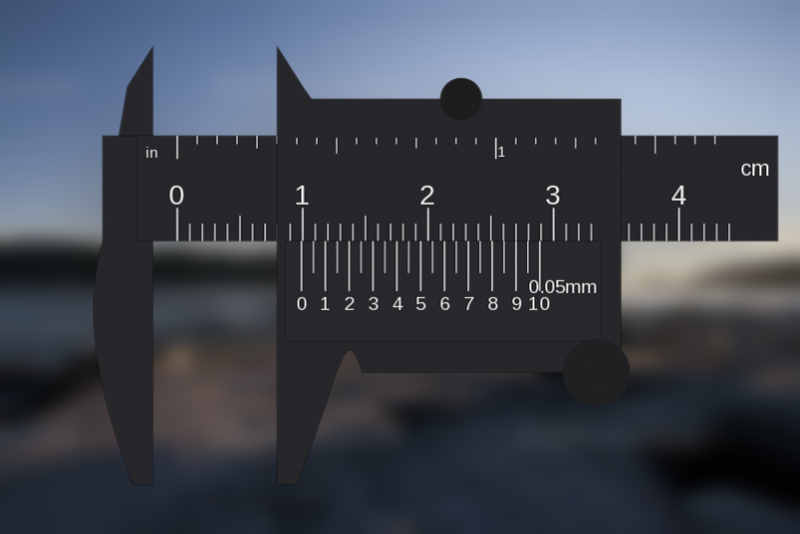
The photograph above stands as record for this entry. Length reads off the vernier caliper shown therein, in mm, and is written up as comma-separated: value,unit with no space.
9.9,mm
